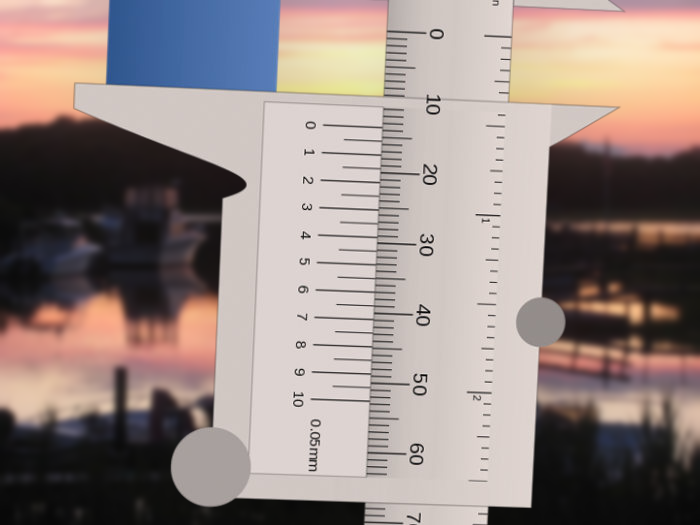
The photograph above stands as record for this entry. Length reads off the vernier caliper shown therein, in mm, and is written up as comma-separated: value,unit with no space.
13.6,mm
